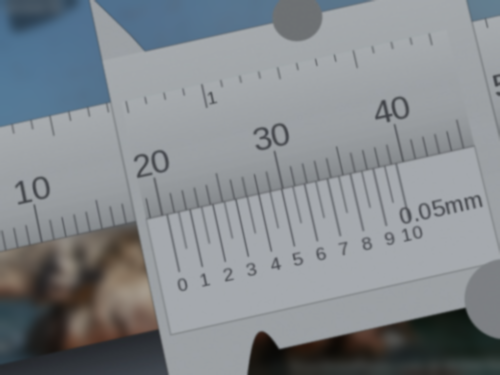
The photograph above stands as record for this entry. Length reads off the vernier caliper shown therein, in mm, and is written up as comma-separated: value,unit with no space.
20.4,mm
